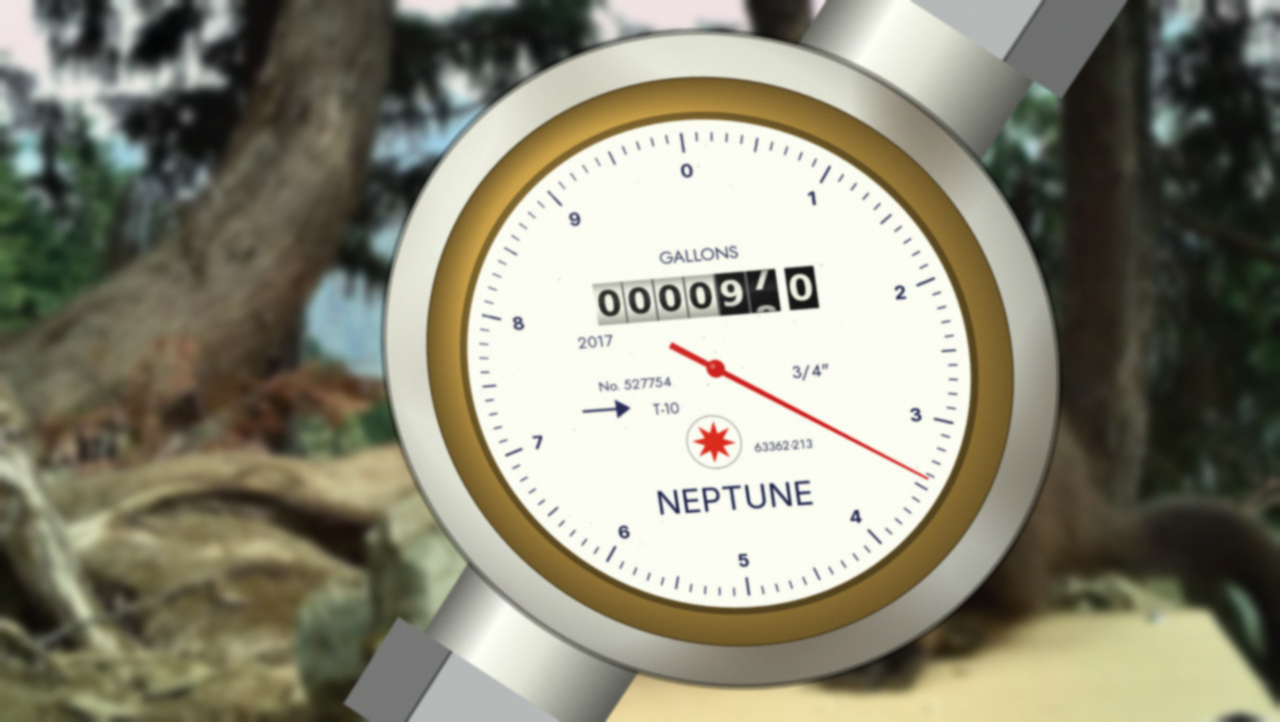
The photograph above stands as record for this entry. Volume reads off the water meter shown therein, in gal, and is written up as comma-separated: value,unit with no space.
973.4,gal
